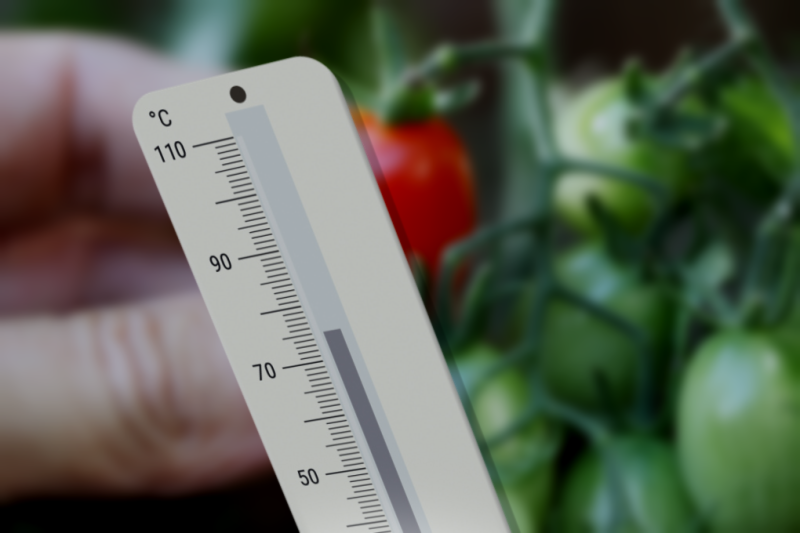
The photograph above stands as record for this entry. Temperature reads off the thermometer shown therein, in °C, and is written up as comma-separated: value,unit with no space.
75,°C
